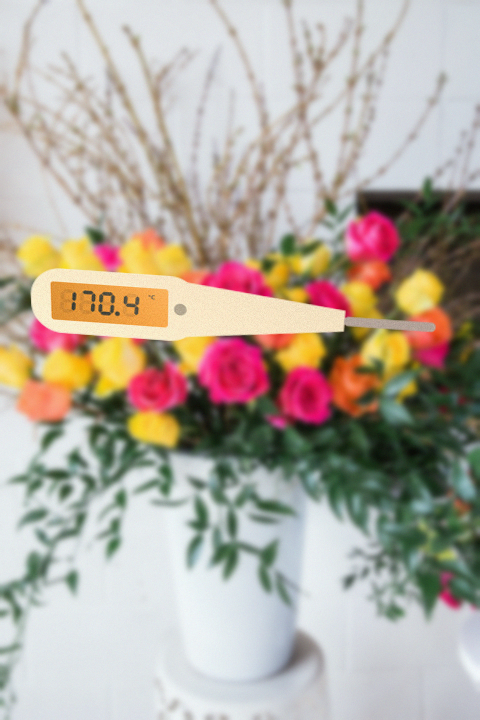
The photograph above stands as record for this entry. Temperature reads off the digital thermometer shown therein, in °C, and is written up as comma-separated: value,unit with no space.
170.4,°C
